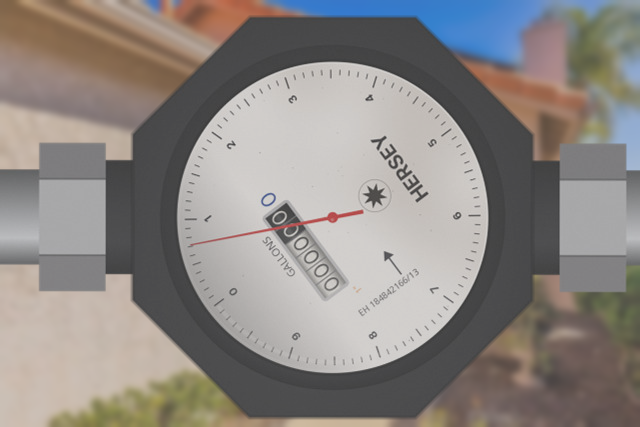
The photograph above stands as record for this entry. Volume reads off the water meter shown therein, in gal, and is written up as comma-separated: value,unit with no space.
0.7,gal
